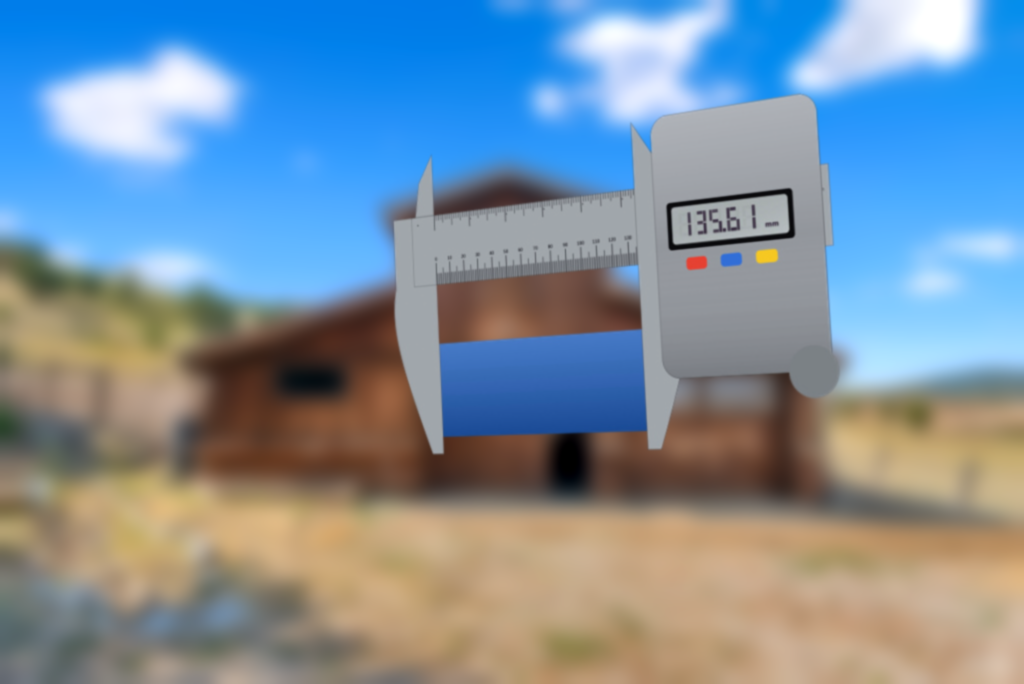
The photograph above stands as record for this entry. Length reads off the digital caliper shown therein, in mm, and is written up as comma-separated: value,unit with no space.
135.61,mm
